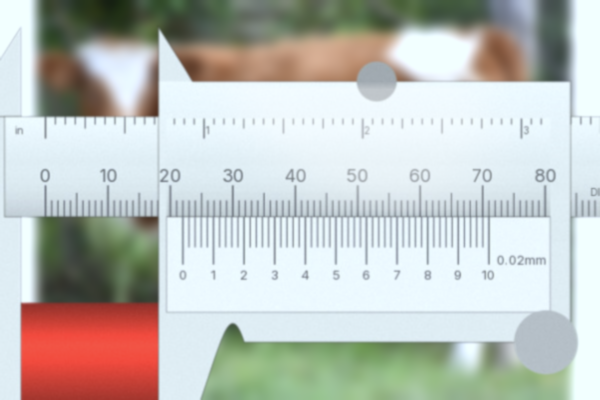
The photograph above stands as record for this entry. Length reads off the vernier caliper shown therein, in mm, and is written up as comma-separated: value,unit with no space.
22.0,mm
